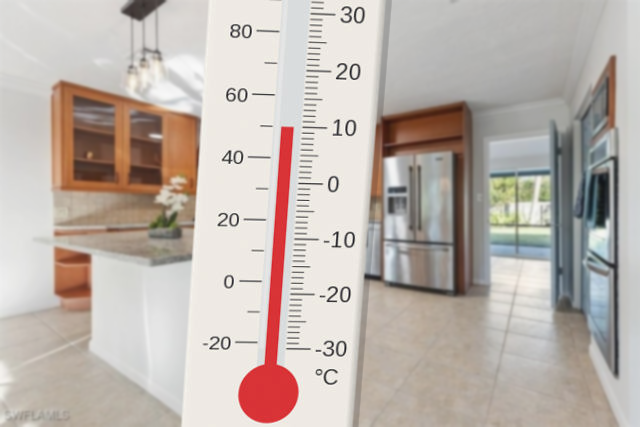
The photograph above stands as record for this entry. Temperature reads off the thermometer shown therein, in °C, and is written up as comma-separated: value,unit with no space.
10,°C
